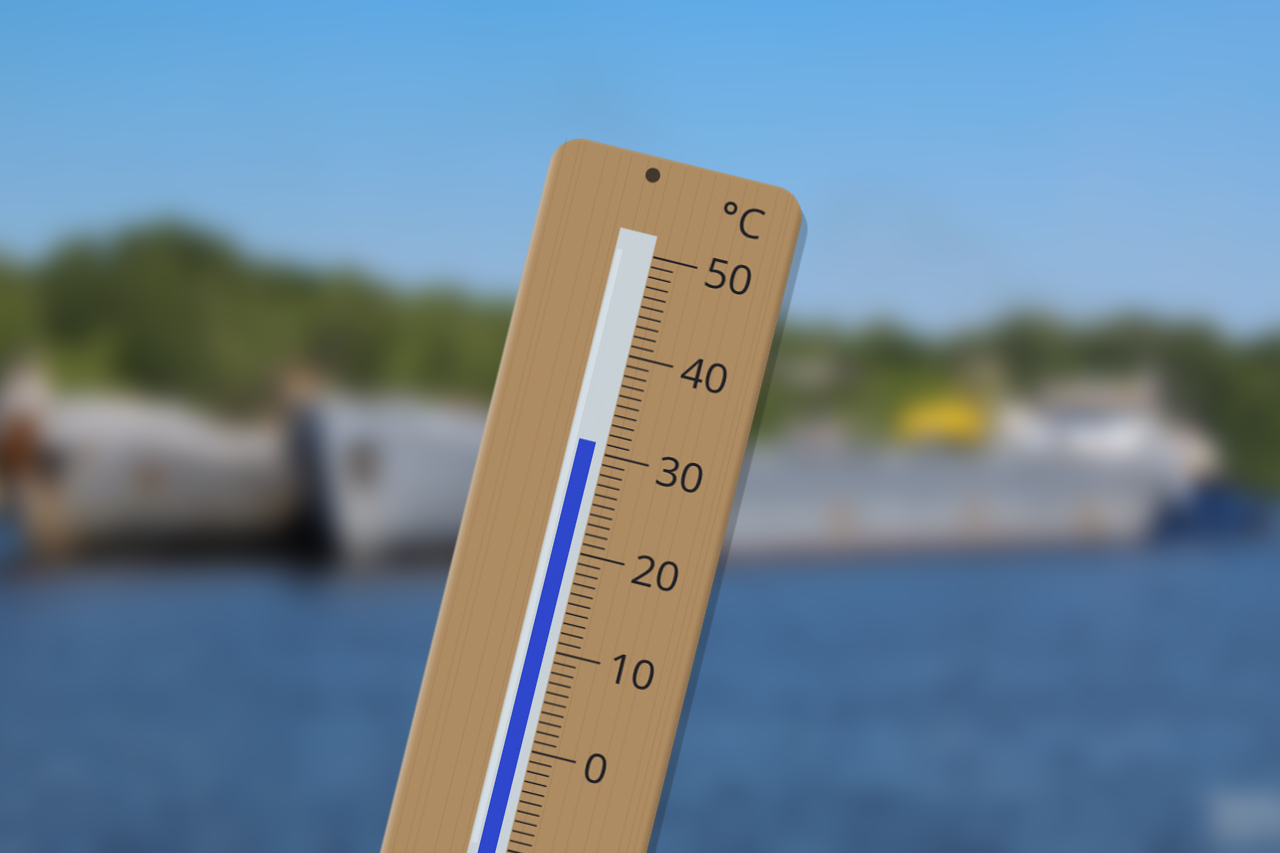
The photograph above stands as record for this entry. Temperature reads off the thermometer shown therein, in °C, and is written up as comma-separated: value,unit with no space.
31,°C
